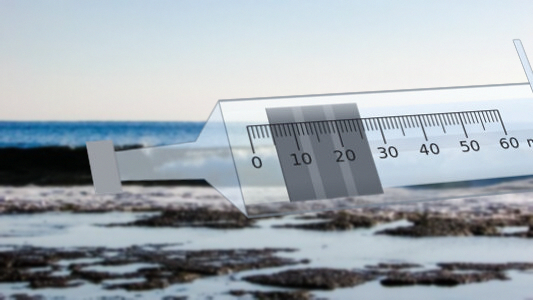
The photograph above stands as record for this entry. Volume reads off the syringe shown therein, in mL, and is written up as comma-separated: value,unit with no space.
5,mL
